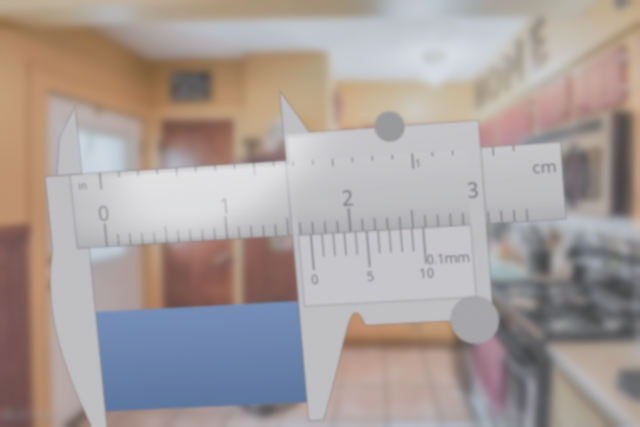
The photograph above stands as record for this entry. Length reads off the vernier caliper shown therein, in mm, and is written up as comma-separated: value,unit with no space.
16.8,mm
